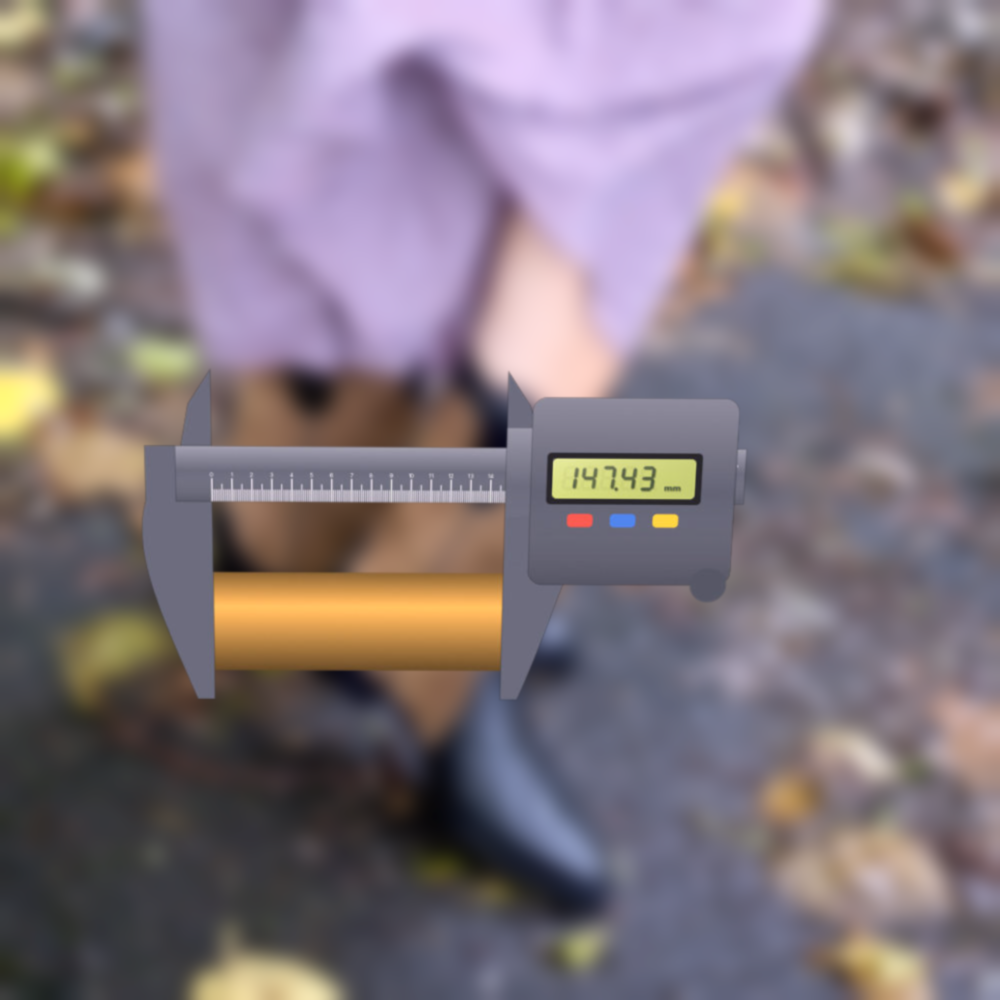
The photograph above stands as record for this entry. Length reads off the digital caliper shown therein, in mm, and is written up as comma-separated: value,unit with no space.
147.43,mm
